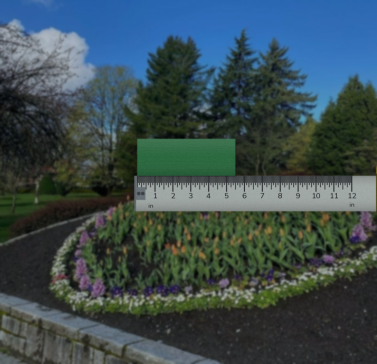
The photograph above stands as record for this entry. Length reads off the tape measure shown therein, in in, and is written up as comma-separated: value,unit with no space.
5.5,in
